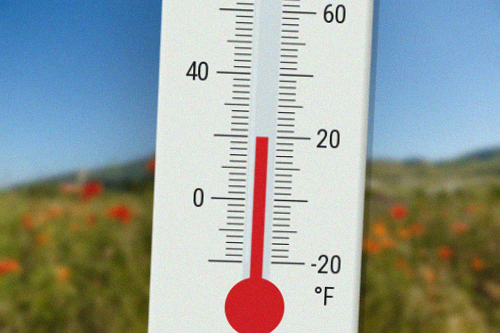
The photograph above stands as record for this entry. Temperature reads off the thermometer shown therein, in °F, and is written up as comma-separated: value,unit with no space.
20,°F
